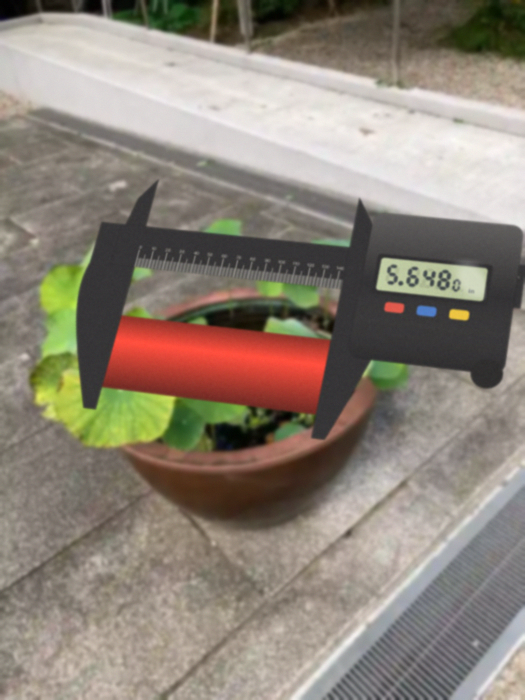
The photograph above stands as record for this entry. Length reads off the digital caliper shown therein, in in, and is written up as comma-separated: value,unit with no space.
5.6480,in
